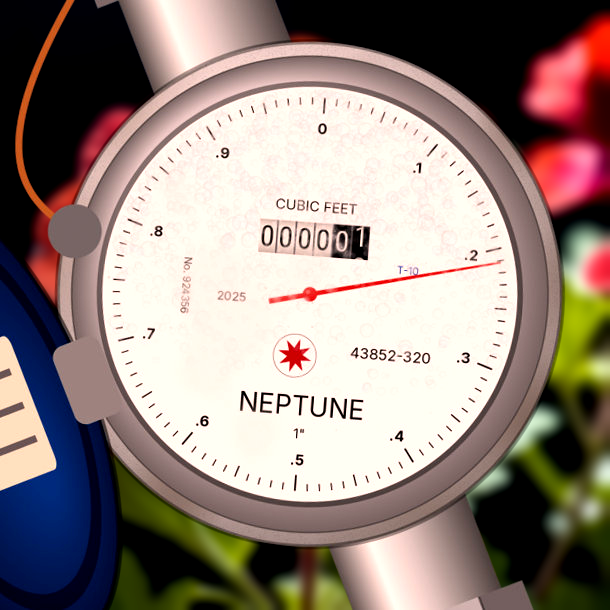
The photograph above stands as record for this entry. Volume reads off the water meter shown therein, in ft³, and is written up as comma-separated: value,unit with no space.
1.21,ft³
